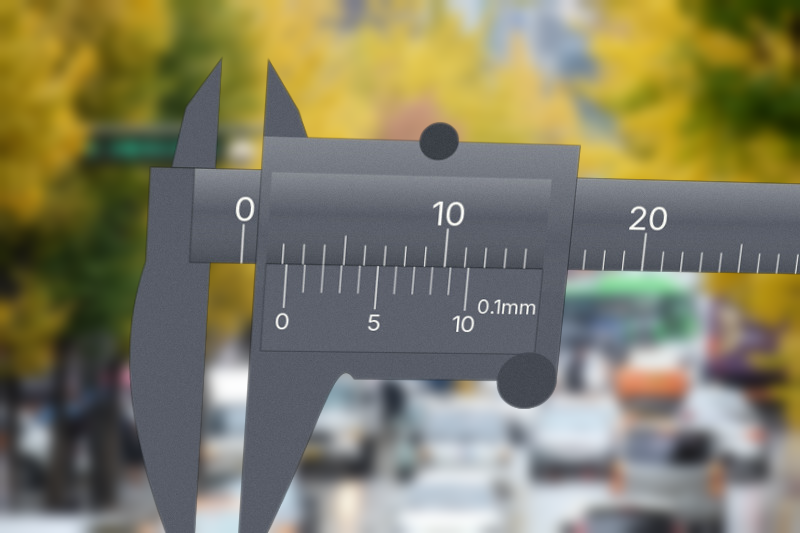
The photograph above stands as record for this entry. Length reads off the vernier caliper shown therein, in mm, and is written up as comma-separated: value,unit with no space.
2.2,mm
